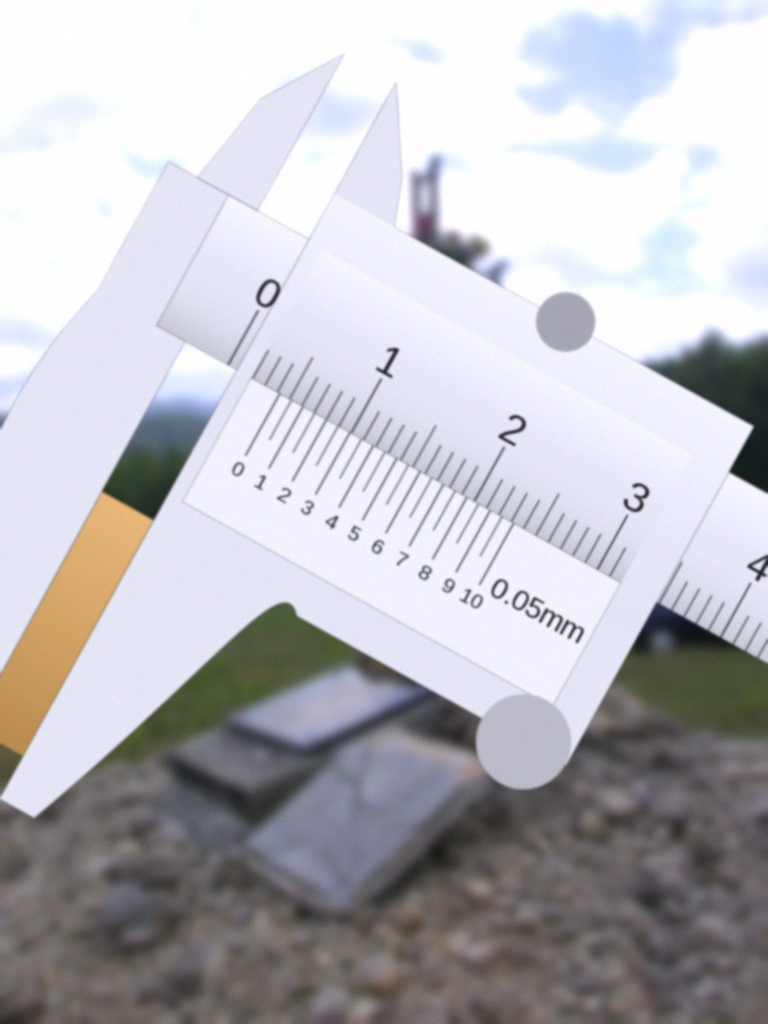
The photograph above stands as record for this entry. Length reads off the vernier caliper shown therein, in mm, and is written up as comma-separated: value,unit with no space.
4.2,mm
